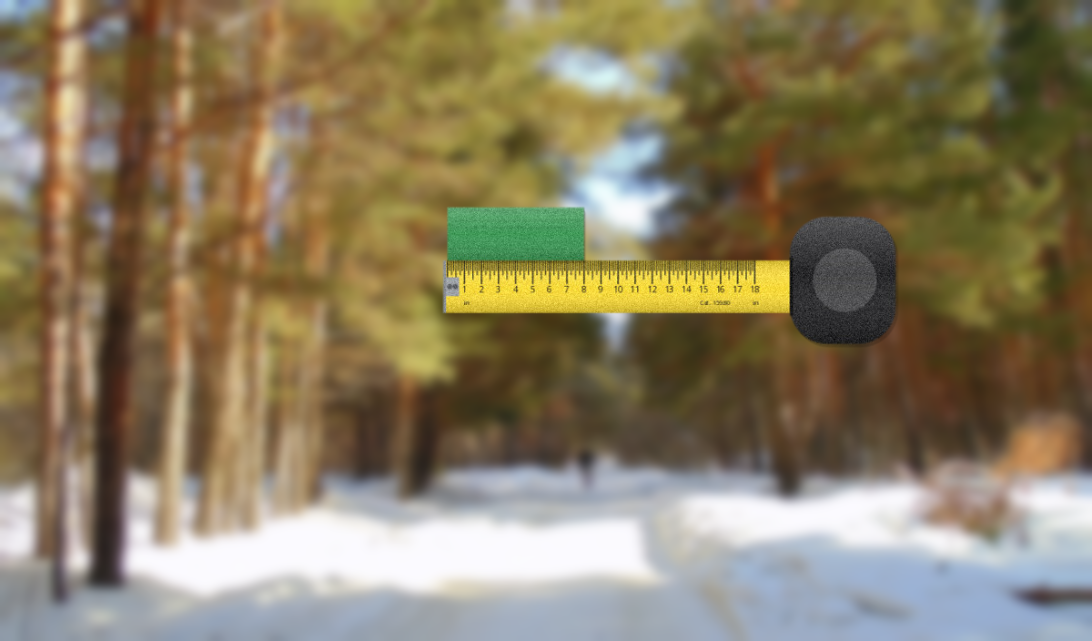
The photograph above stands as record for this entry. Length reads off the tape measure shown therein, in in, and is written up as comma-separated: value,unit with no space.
8,in
